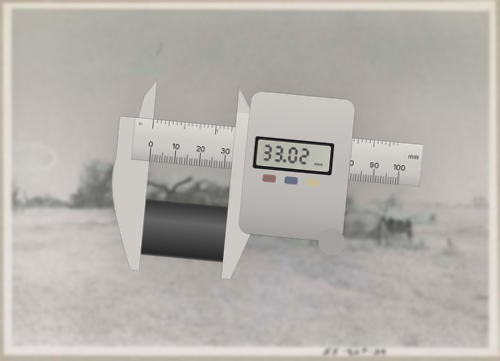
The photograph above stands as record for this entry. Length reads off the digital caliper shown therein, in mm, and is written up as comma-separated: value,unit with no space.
33.02,mm
